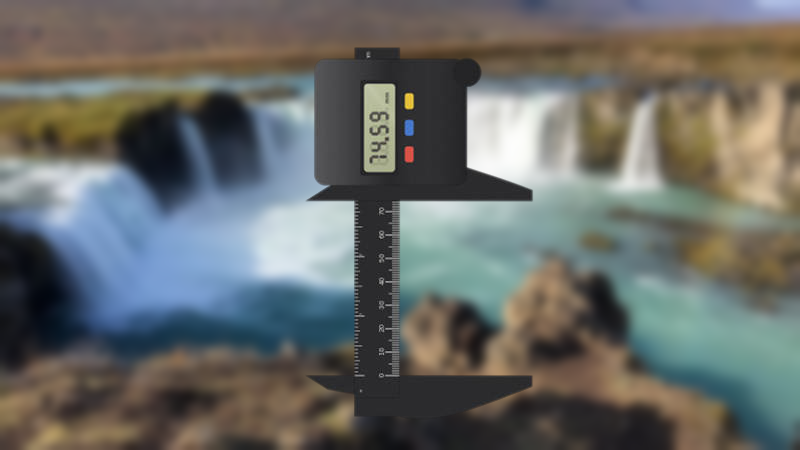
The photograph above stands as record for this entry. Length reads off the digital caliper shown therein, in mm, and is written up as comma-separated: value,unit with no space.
74.59,mm
